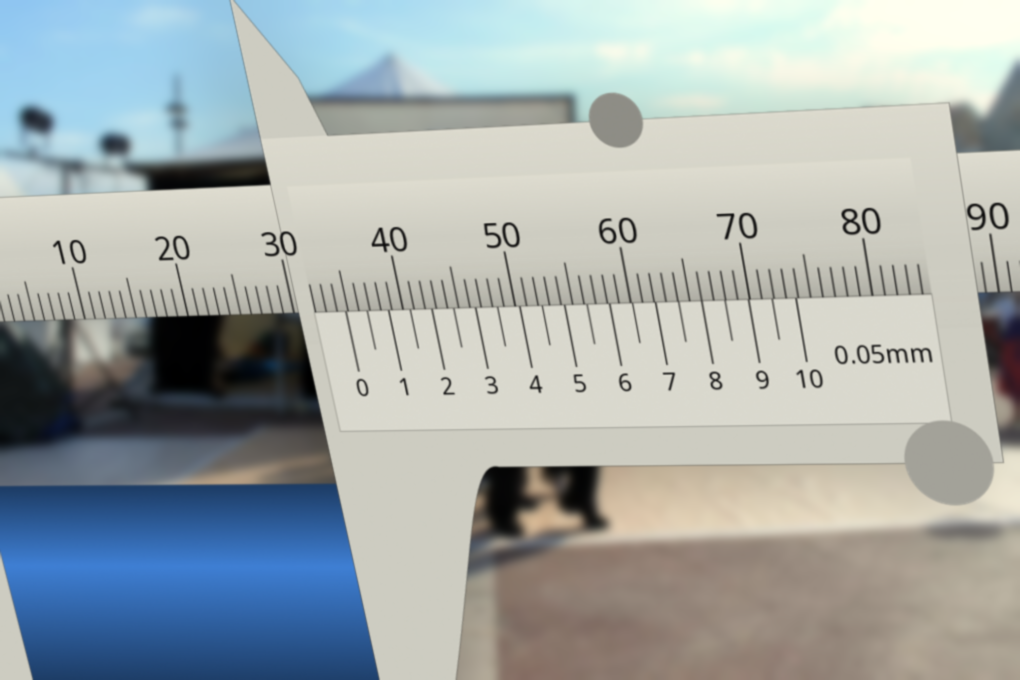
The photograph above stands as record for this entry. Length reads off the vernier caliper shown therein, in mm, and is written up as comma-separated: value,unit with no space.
34.8,mm
